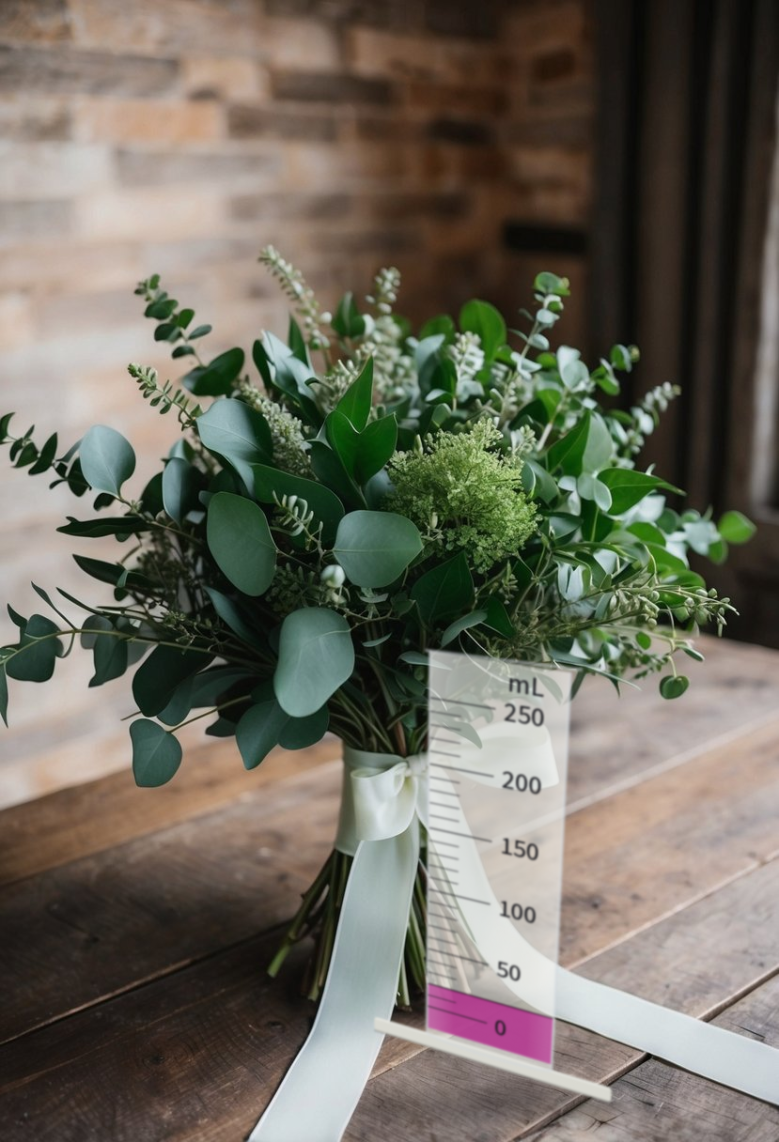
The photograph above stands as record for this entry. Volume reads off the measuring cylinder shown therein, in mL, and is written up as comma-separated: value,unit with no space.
20,mL
